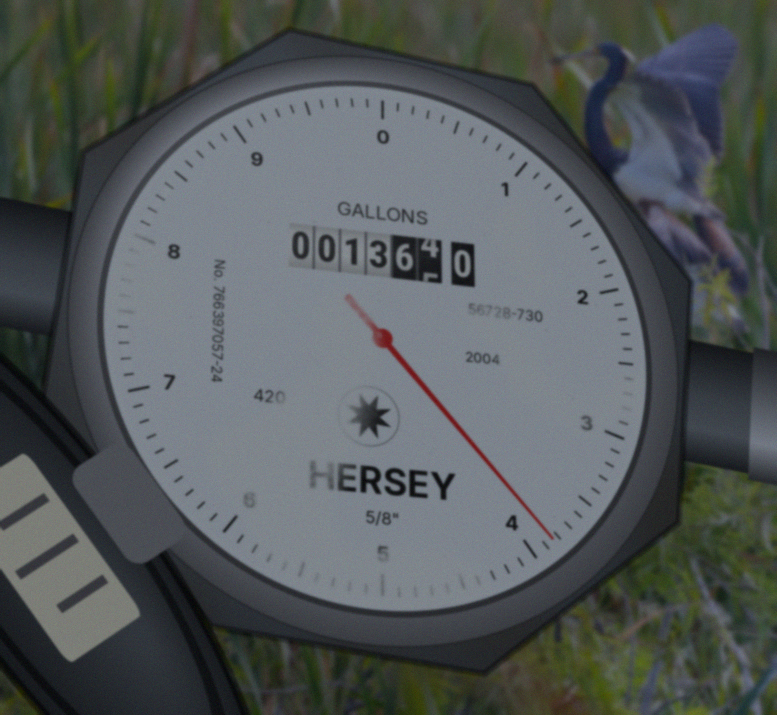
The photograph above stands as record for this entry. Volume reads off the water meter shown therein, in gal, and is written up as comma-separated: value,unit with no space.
13643.8,gal
